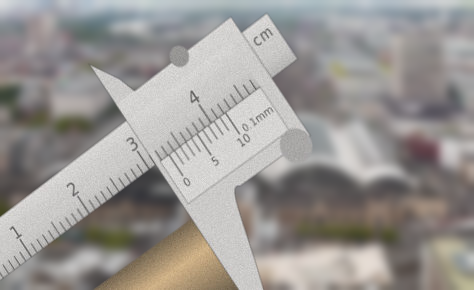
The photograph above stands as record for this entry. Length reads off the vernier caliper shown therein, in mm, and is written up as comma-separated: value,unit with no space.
33.2,mm
